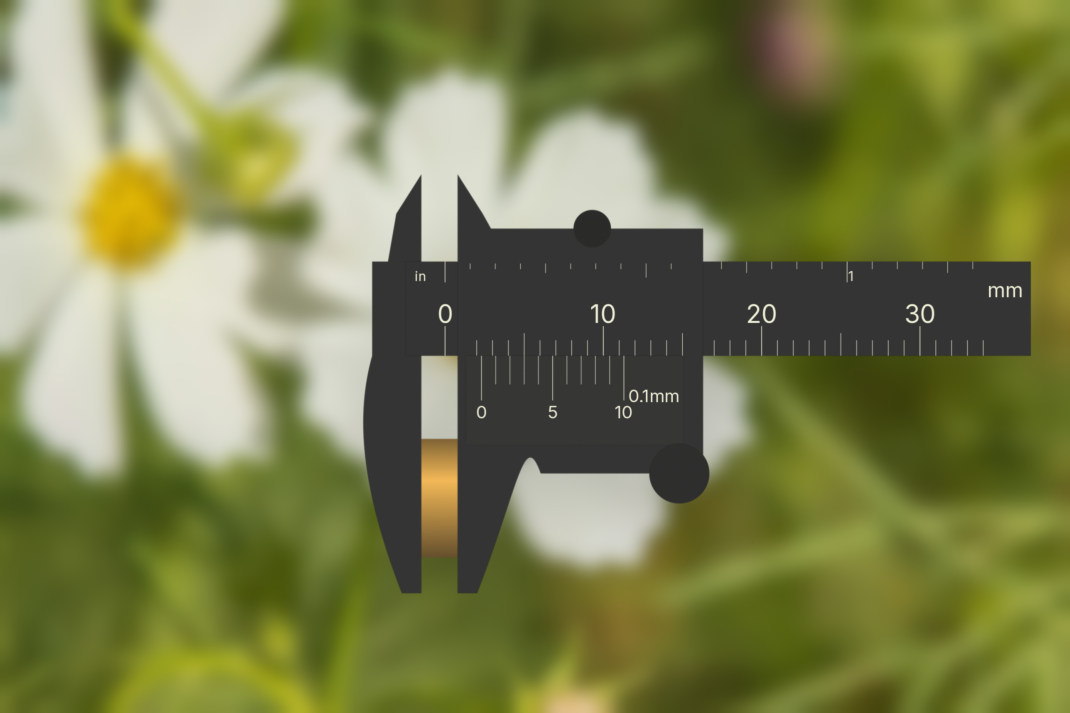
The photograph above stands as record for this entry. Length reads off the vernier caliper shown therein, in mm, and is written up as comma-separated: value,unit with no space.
2.3,mm
